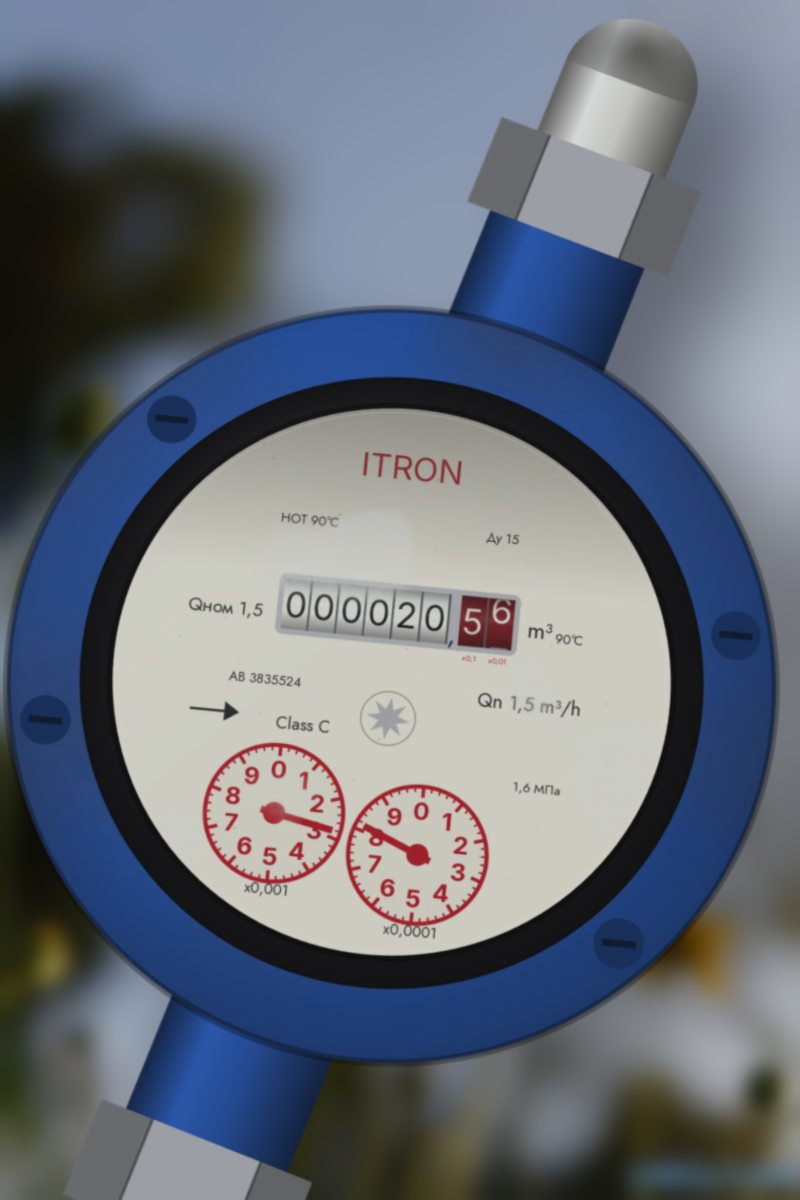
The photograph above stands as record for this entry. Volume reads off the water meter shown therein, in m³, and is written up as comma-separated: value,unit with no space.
20.5628,m³
